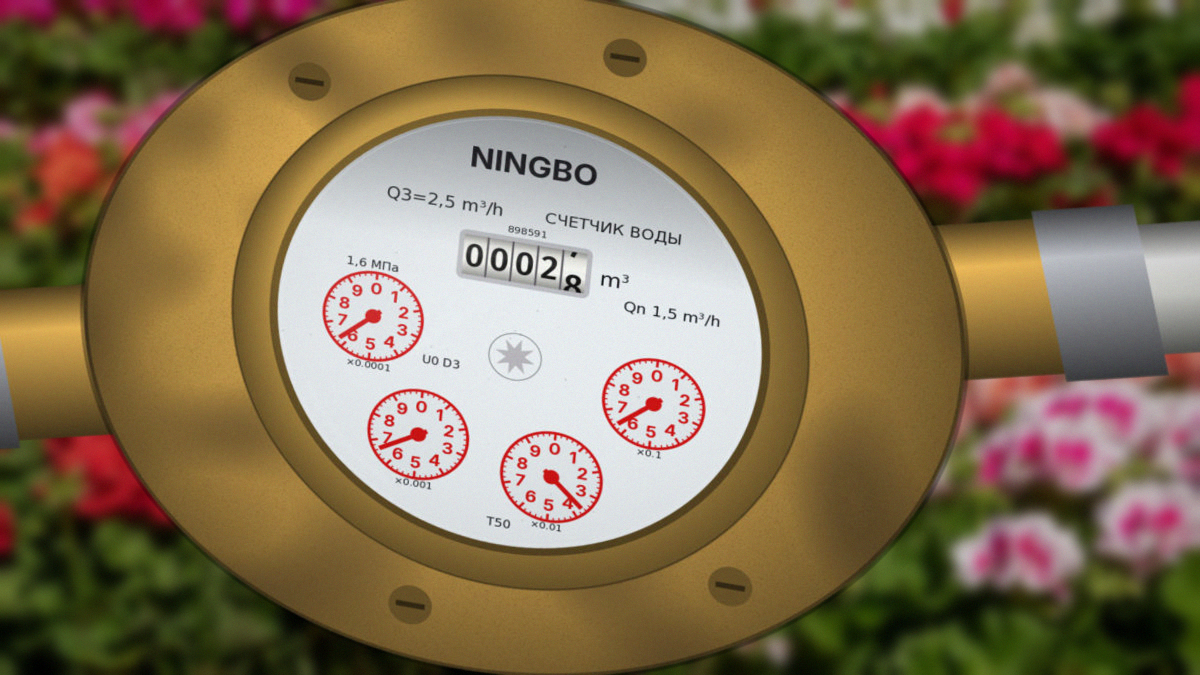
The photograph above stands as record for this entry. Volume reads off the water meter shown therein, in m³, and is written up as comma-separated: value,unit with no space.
27.6366,m³
